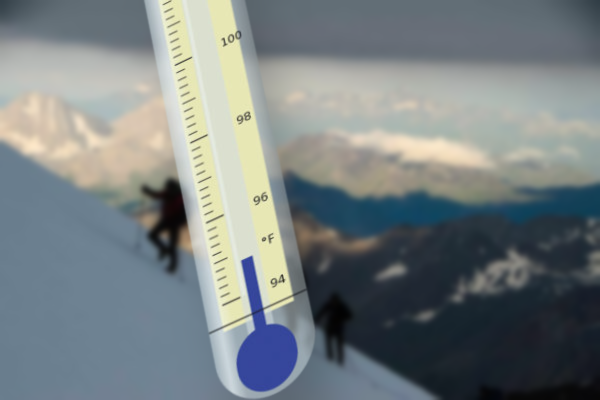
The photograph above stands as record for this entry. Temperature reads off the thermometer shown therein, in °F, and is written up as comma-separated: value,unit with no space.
94.8,°F
